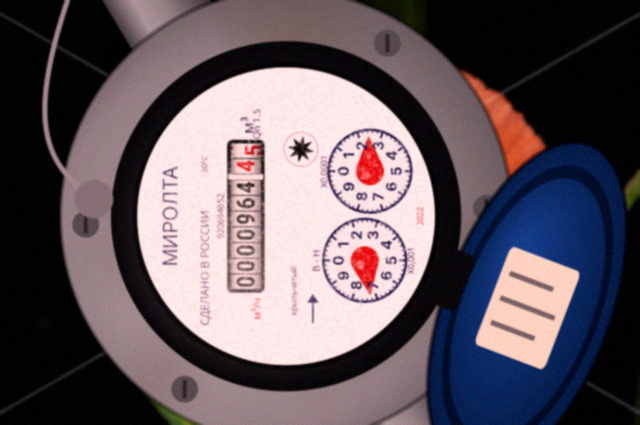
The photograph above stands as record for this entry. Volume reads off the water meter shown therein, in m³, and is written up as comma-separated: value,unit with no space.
964.4472,m³
